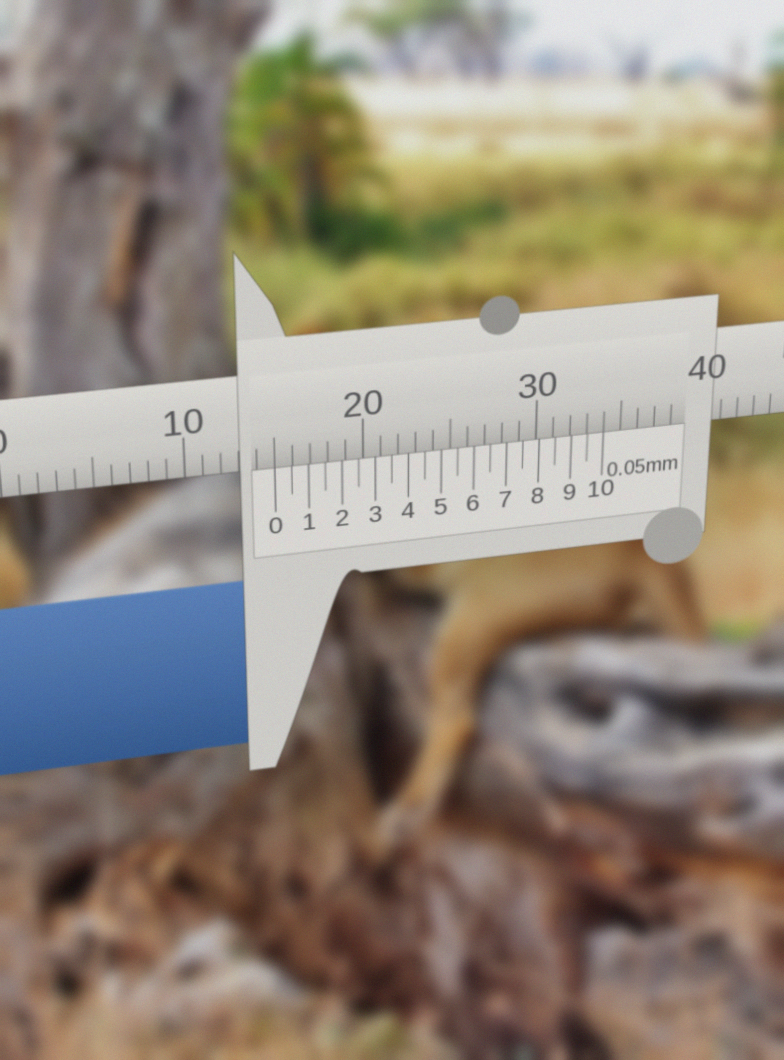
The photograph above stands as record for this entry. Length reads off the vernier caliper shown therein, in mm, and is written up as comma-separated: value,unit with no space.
15.0,mm
